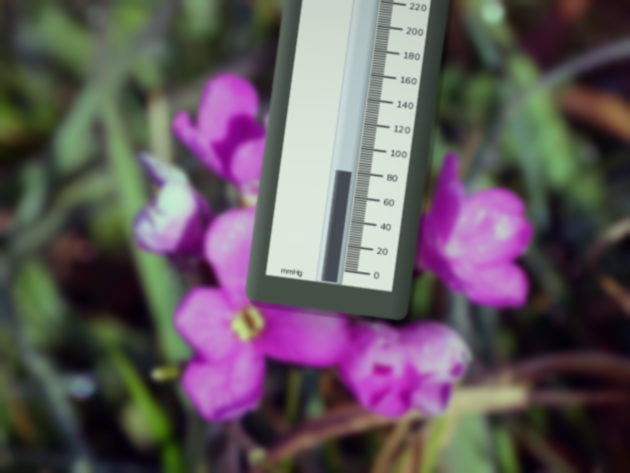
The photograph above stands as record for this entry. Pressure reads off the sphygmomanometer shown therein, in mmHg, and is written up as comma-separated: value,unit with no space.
80,mmHg
